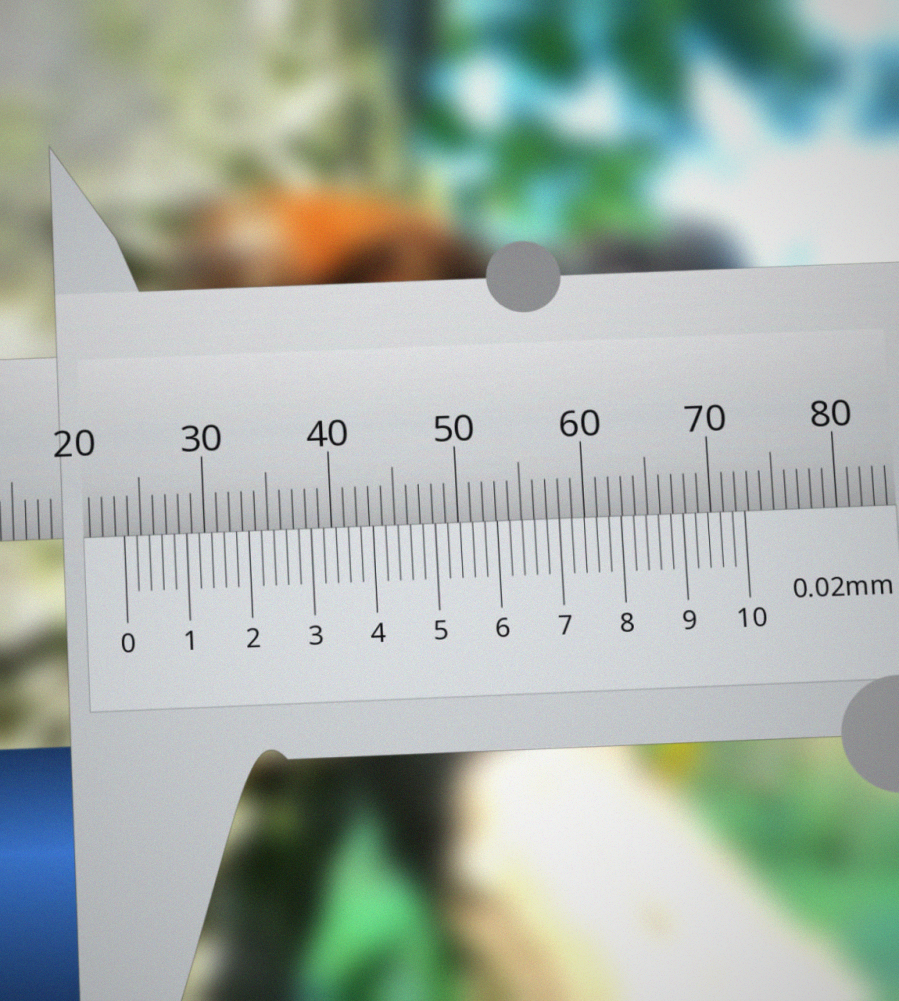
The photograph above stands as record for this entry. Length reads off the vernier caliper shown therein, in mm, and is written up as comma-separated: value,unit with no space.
23.7,mm
